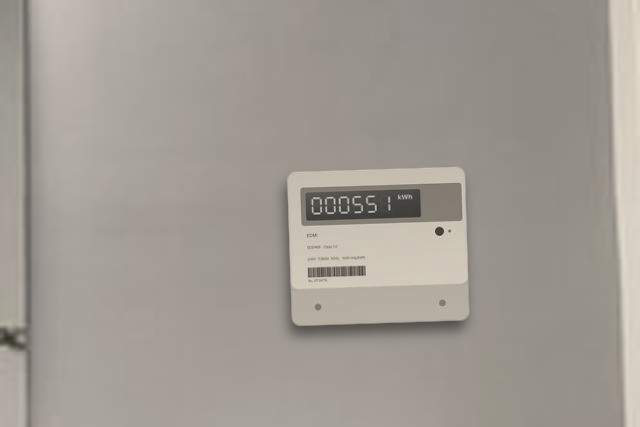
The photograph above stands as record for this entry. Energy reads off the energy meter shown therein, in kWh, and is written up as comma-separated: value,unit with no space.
551,kWh
